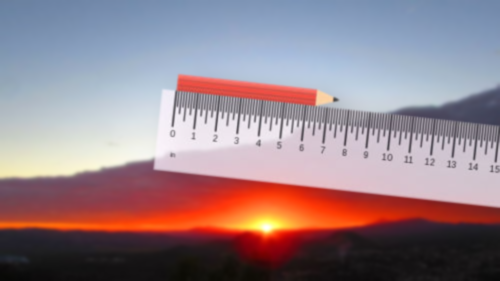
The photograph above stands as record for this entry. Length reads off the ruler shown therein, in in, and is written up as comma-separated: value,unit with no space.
7.5,in
